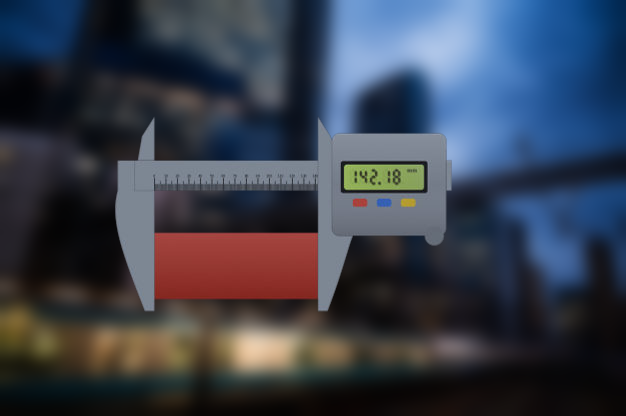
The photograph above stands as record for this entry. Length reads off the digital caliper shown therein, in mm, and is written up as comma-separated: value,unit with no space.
142.18,mm
